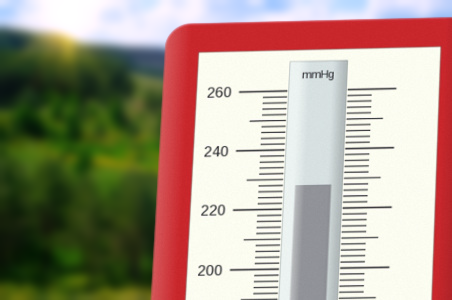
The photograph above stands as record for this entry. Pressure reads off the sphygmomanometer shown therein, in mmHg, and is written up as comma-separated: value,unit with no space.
228,mmHg
